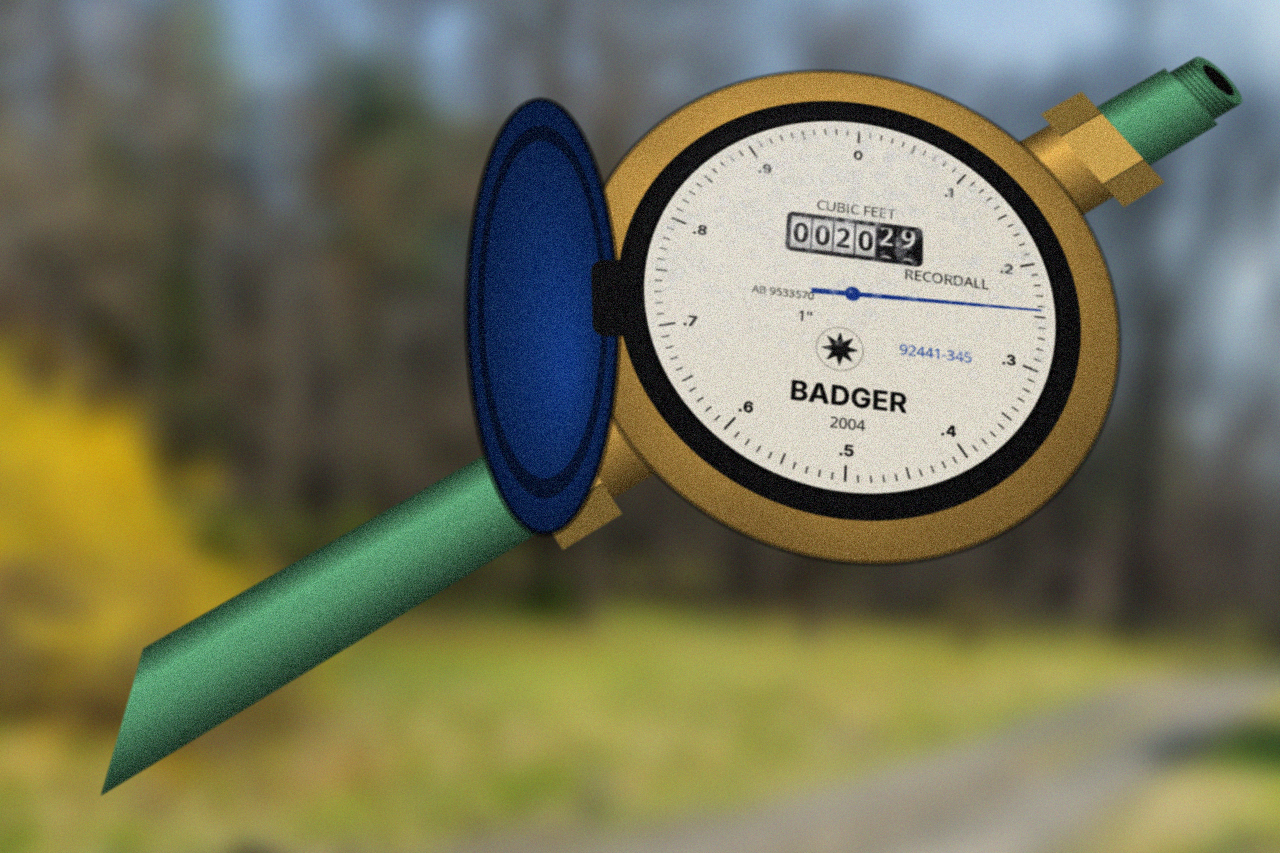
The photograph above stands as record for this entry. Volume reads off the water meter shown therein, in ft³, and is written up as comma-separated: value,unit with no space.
2029.24,ft³
